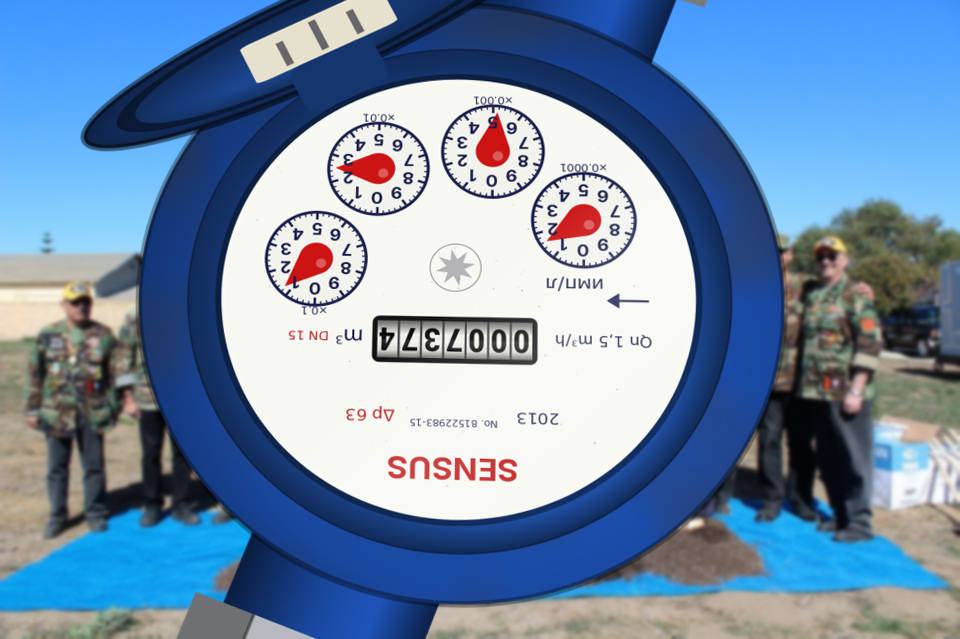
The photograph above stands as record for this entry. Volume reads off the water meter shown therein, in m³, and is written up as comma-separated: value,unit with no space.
7374.1251,m³
